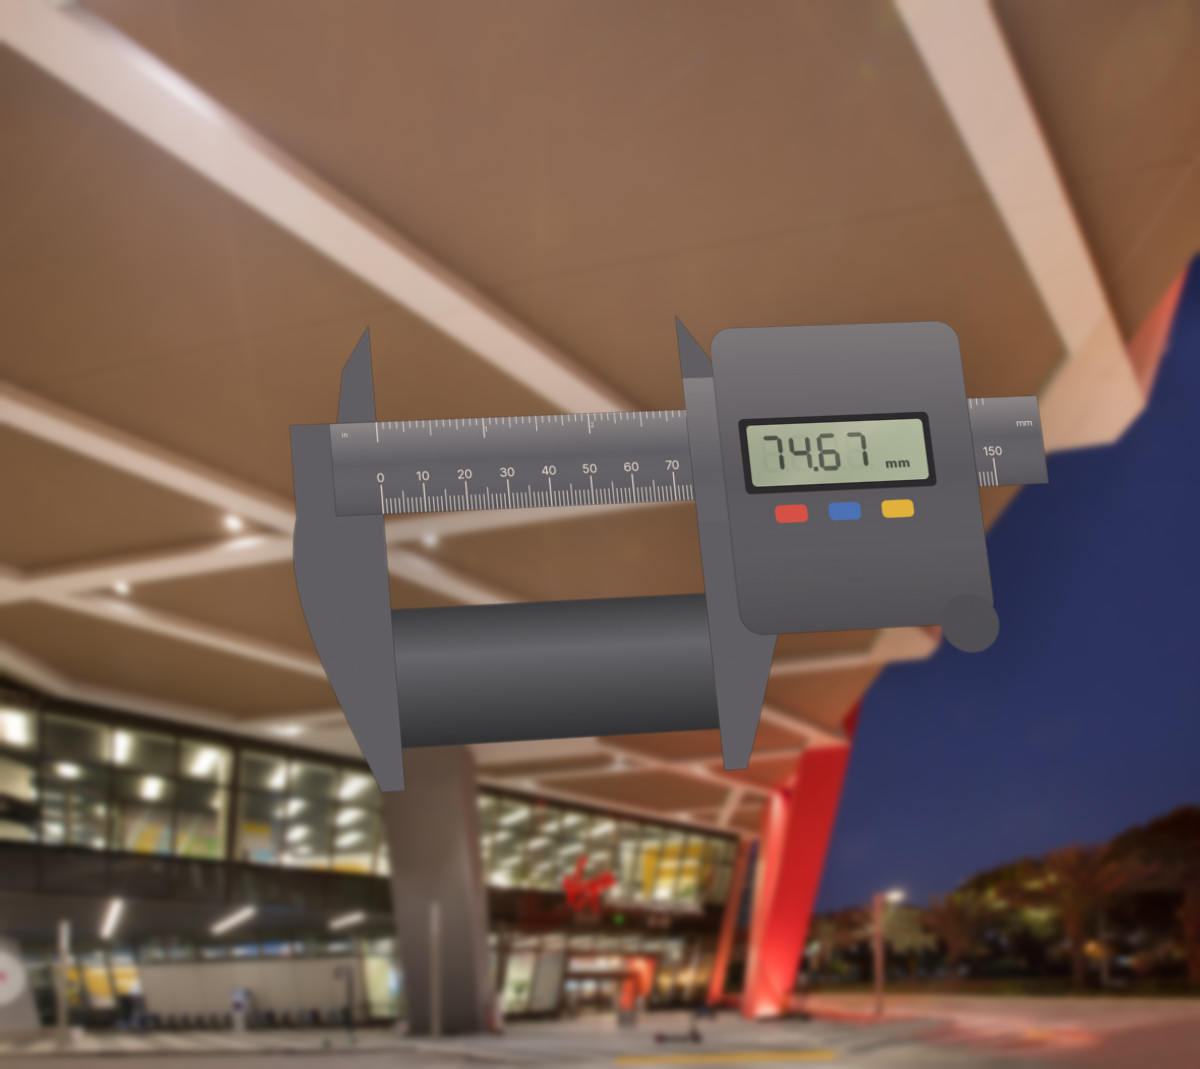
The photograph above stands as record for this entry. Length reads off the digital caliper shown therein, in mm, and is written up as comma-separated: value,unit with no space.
74.67,mm
